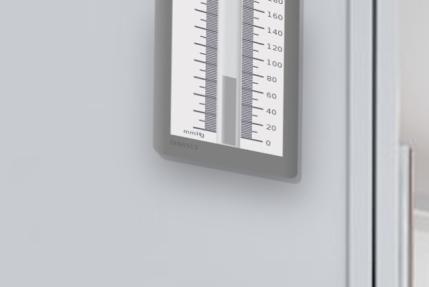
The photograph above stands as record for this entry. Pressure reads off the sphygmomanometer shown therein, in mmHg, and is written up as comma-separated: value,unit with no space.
70,mmHg
